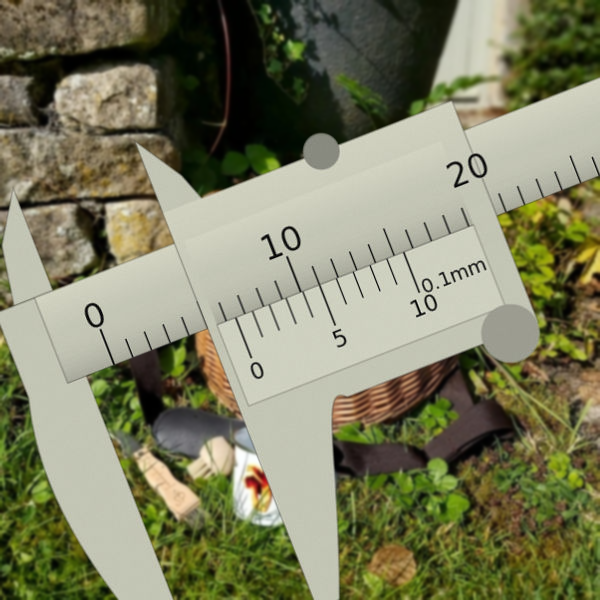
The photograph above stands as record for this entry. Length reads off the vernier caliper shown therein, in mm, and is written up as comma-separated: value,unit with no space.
6.5,mm
